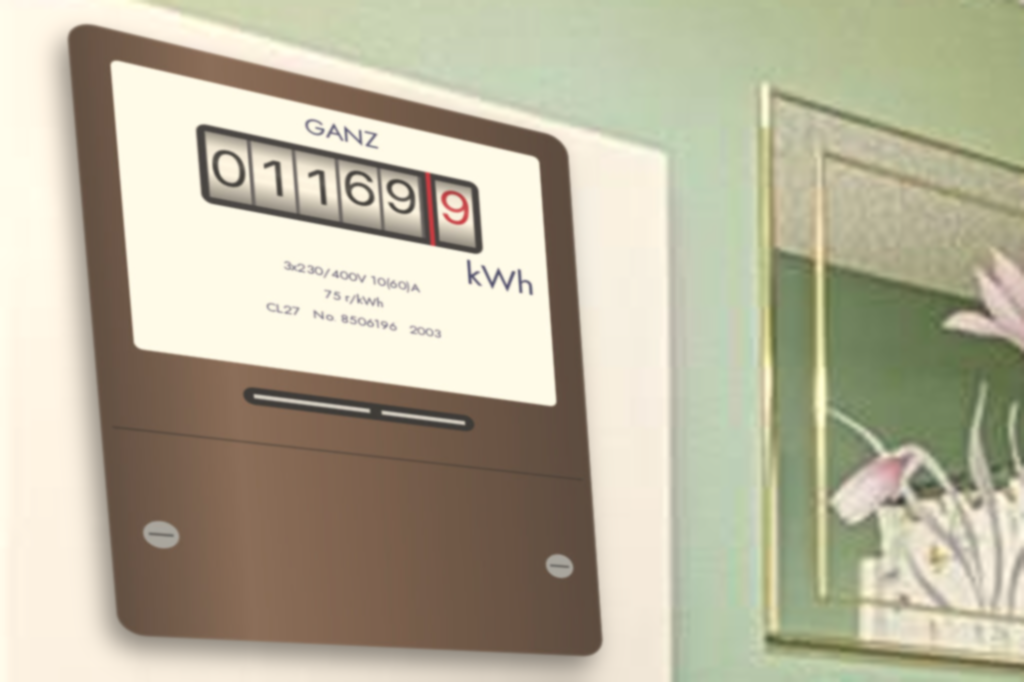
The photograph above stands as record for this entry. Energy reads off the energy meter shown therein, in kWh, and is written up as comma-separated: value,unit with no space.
1169.9,kWh
